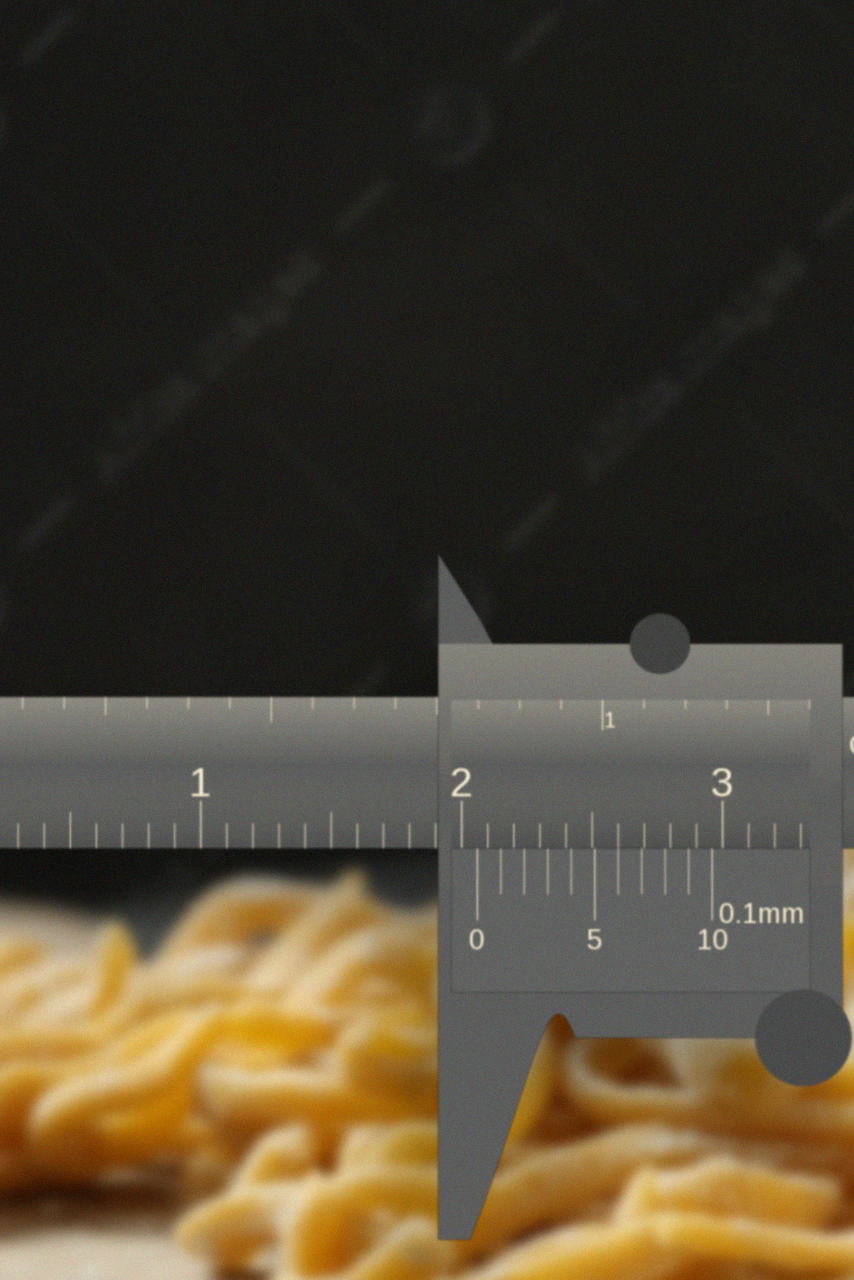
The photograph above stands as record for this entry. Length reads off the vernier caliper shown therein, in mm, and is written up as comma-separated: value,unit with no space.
20.6,mm
